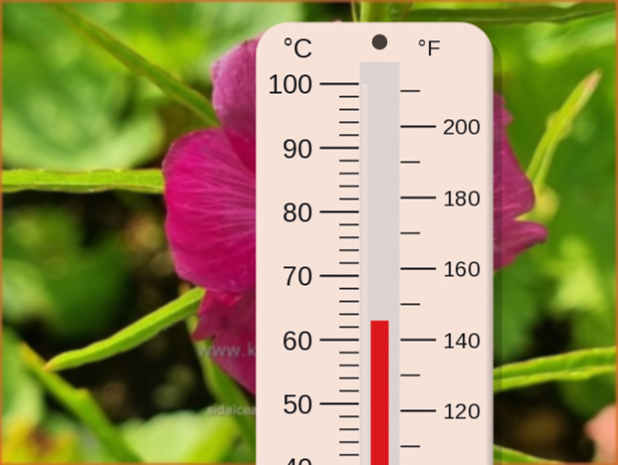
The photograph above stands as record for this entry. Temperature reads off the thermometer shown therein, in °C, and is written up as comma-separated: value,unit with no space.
63,°C
